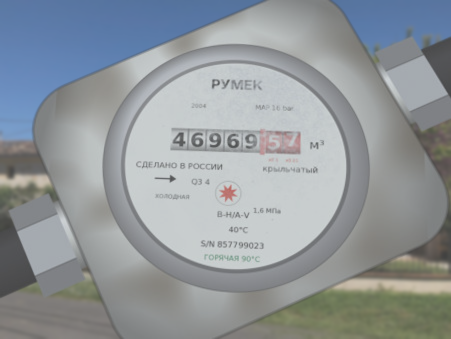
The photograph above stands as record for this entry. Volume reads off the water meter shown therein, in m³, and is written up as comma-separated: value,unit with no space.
46969.57,m³
